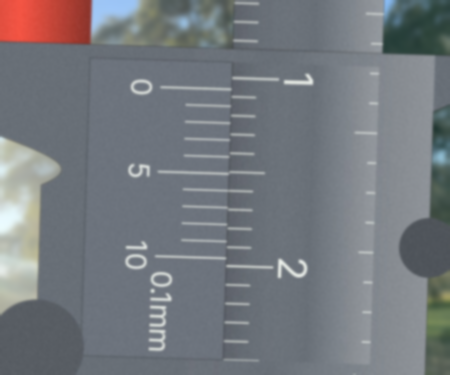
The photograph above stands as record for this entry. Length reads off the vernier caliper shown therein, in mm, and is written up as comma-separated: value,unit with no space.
10.6,mm
